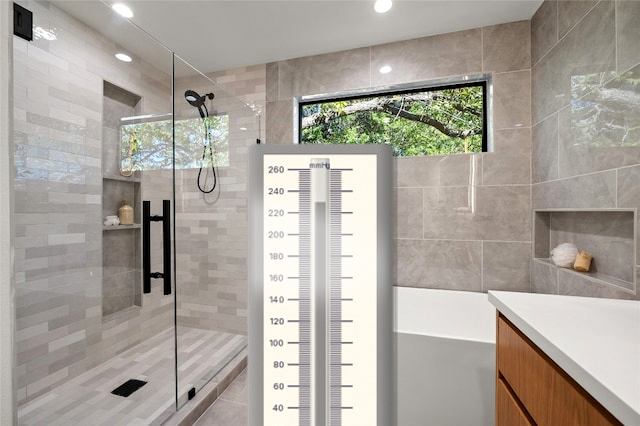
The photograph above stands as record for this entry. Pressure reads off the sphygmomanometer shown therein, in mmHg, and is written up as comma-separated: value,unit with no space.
230,mmHg
